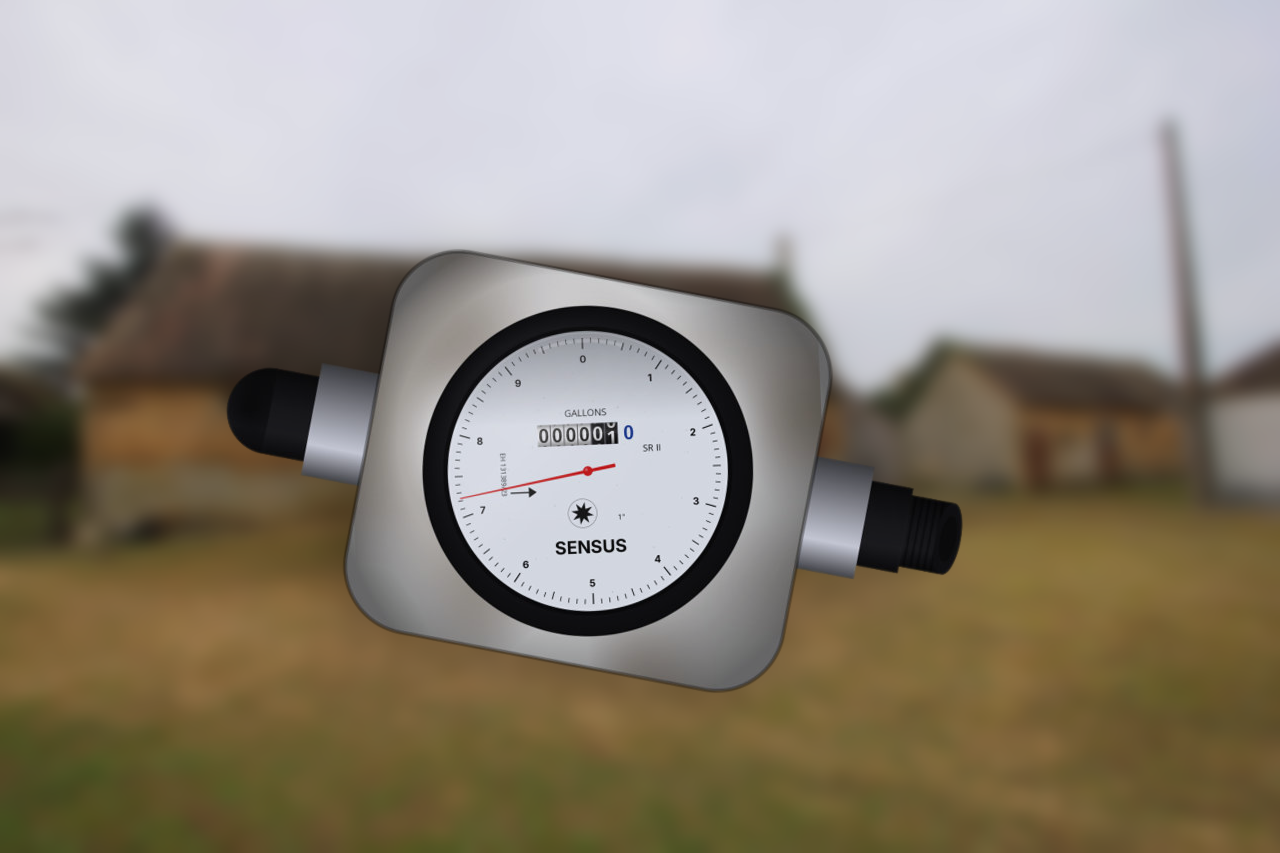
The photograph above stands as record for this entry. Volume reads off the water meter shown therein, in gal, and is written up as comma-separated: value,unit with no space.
7.2,gal
